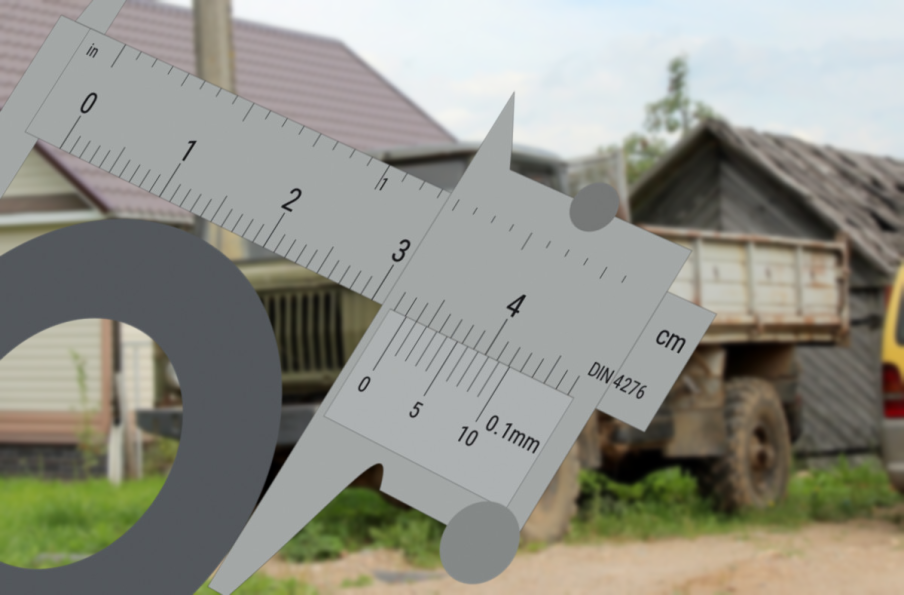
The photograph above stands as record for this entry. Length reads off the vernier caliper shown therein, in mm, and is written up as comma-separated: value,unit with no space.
33.1,mm
